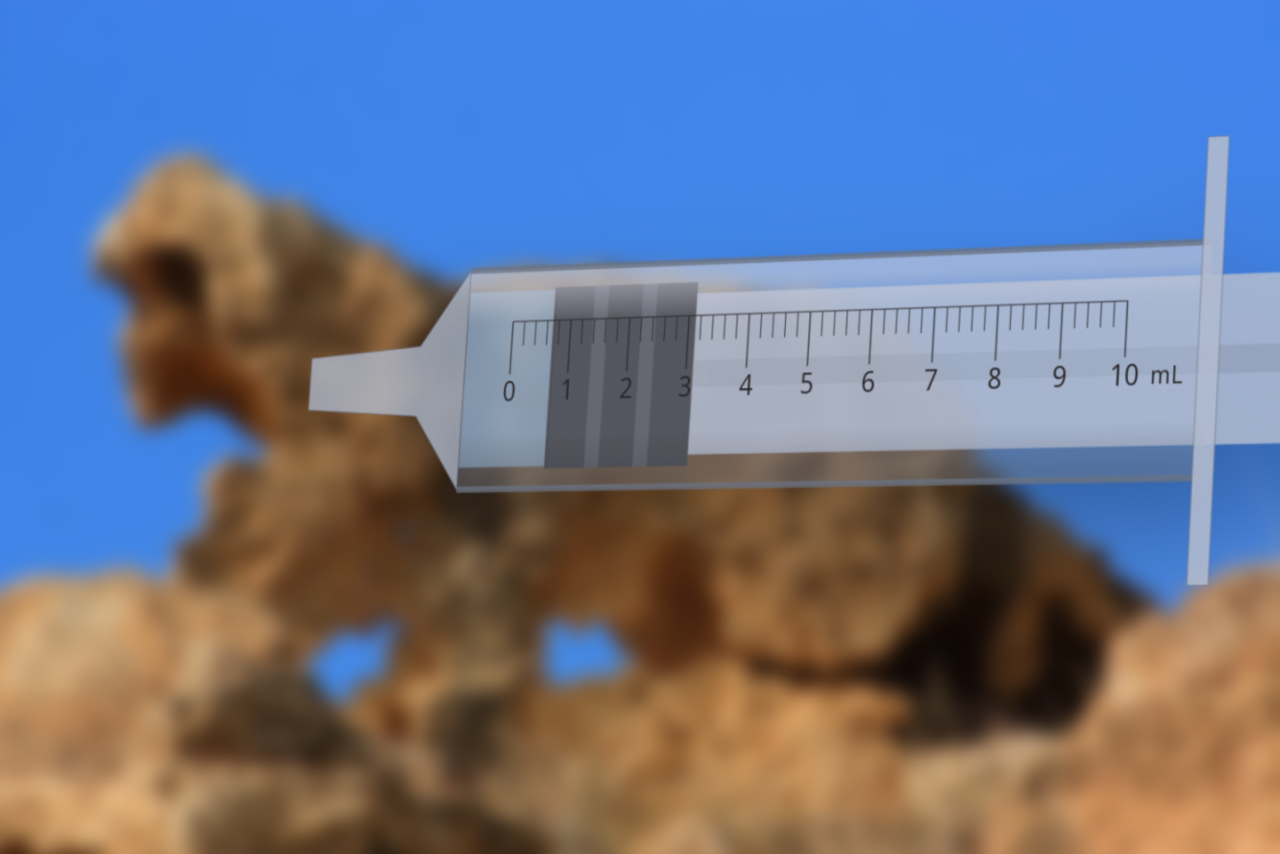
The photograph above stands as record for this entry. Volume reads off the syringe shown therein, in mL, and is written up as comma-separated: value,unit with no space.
0.7,mL
